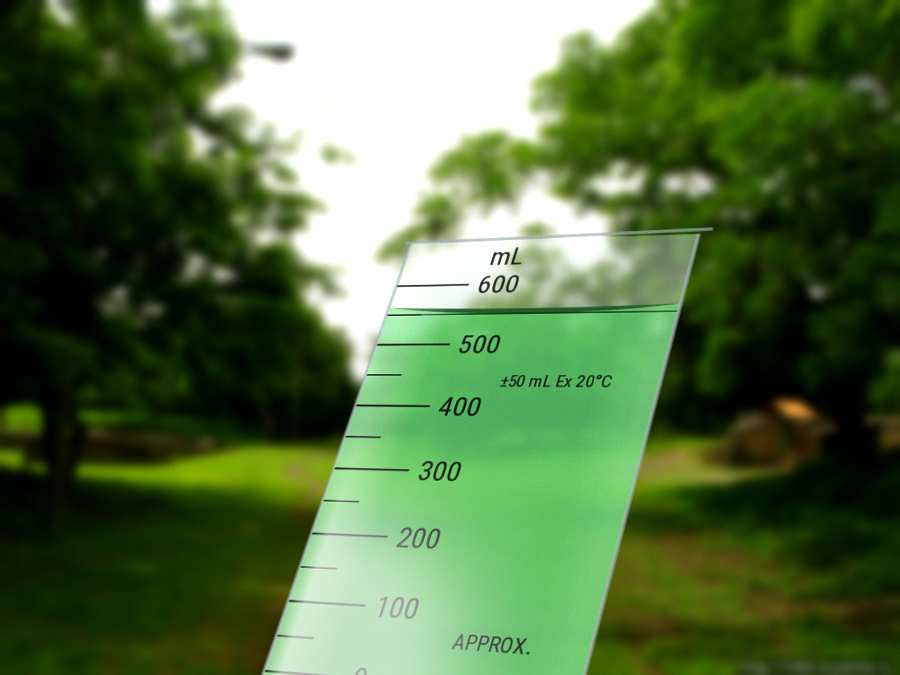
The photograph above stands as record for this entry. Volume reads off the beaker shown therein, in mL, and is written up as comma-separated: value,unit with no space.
550,mL
